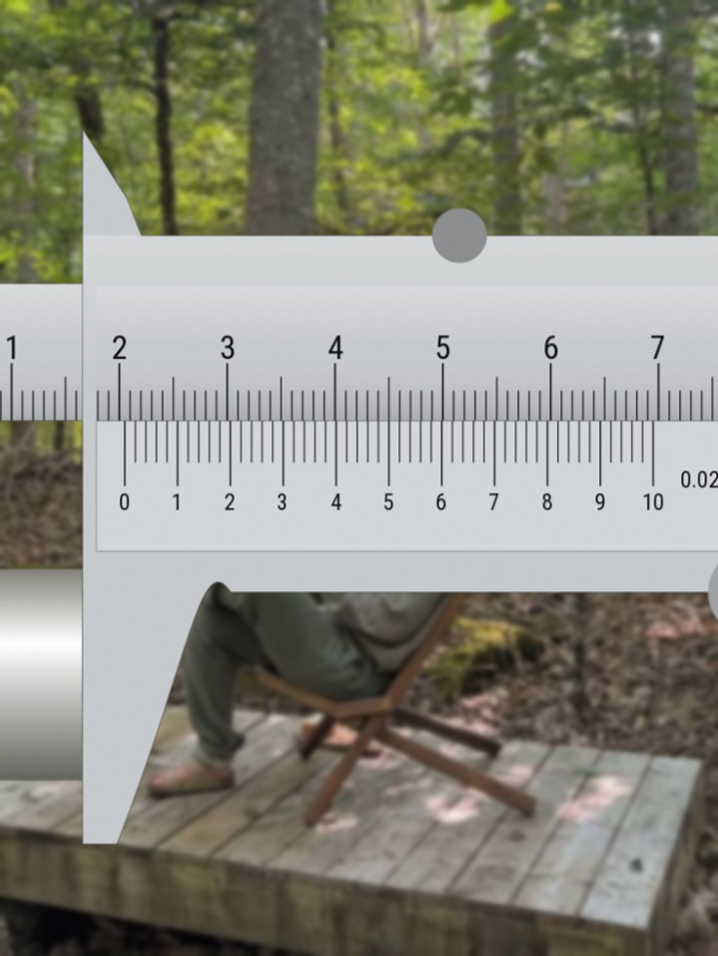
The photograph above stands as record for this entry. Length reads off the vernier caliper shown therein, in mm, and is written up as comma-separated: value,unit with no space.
20.5,mm
